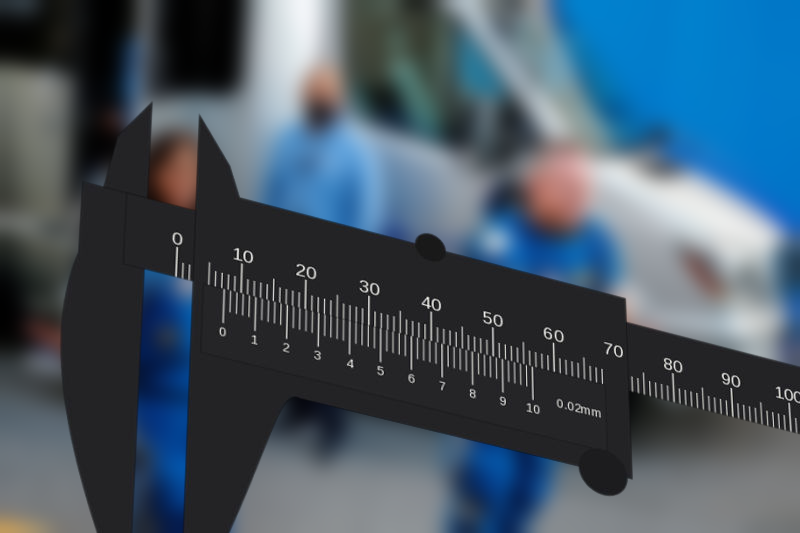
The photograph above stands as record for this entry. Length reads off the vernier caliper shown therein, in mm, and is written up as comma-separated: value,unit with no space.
7.4,mm
